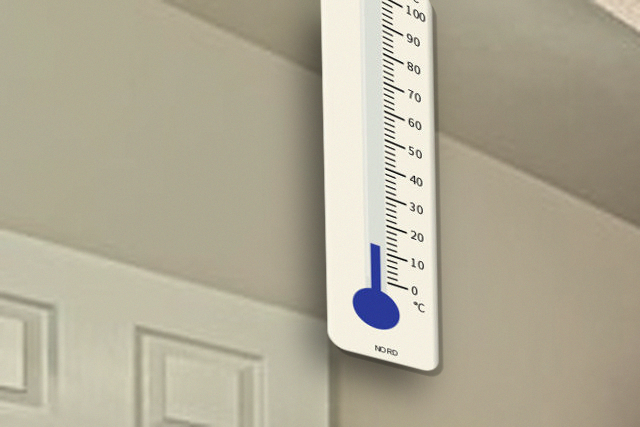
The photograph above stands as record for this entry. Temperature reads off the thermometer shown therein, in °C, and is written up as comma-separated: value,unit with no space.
12,°C
